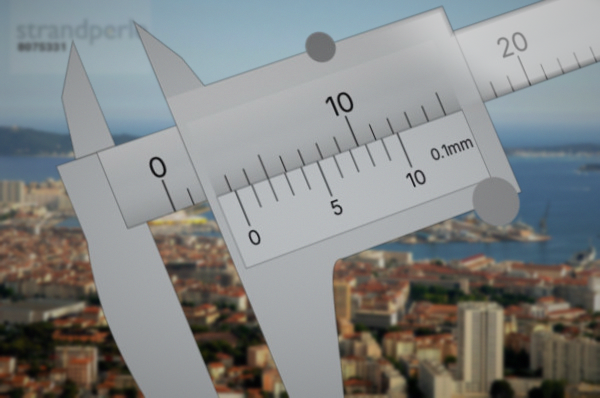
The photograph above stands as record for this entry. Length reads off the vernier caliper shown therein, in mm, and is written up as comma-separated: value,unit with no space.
3.2,mm
